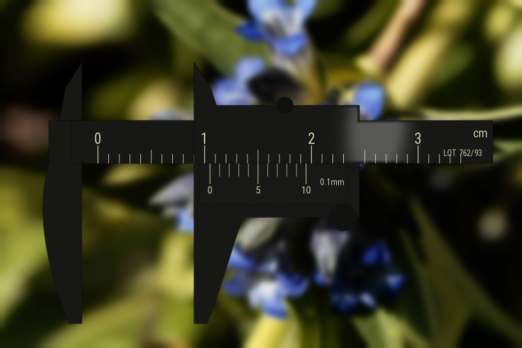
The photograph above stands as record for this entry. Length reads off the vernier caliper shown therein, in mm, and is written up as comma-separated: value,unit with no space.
10.5,mm
